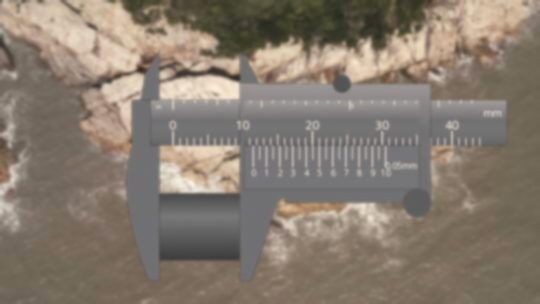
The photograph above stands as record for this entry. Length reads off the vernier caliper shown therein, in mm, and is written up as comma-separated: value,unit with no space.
11.5,mm
